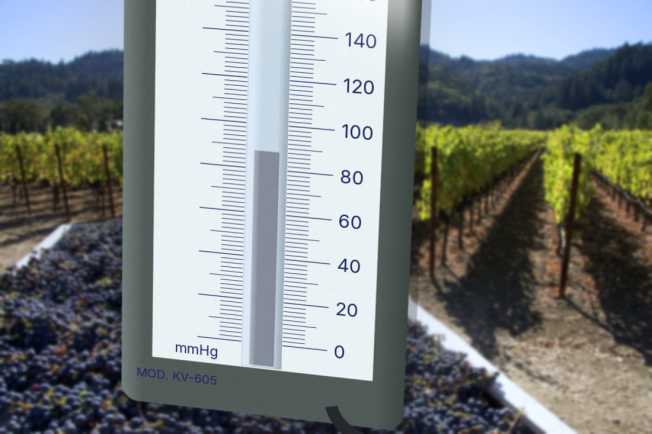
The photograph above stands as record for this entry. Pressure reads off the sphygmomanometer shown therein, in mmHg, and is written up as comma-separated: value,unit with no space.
88,mmHg
